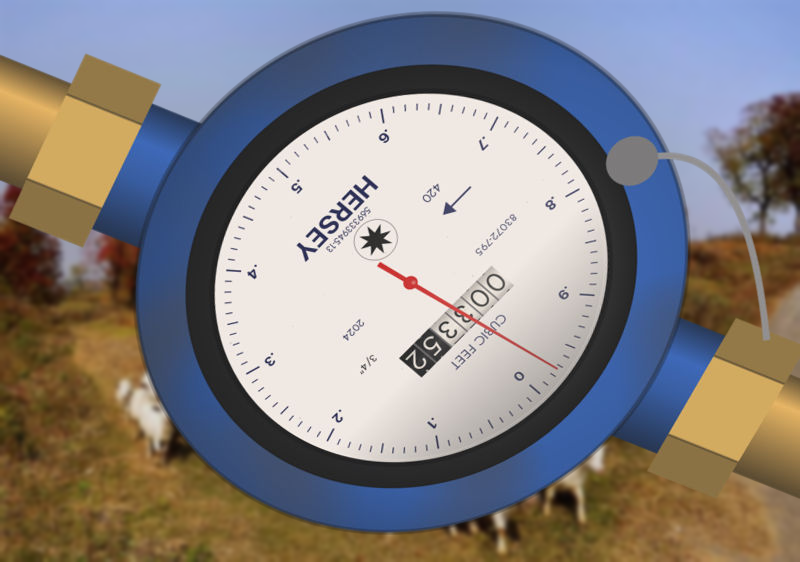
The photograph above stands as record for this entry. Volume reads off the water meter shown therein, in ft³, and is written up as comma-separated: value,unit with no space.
3351.97,ft³
